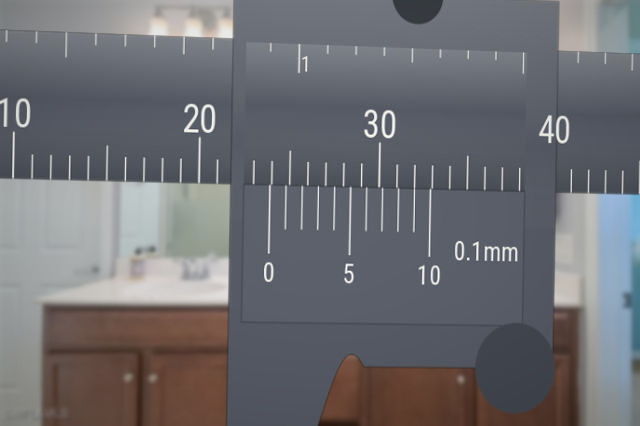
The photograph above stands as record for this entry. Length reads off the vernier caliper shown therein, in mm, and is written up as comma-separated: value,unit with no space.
23.9,mm
